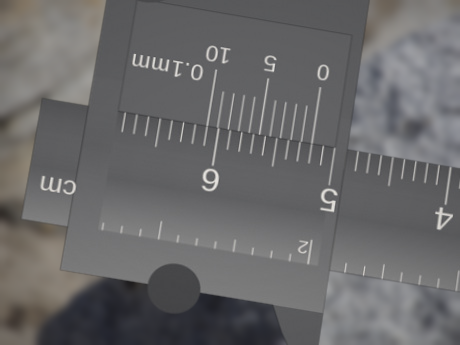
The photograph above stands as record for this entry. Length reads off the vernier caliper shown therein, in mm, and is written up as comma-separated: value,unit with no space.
52.0,mm
